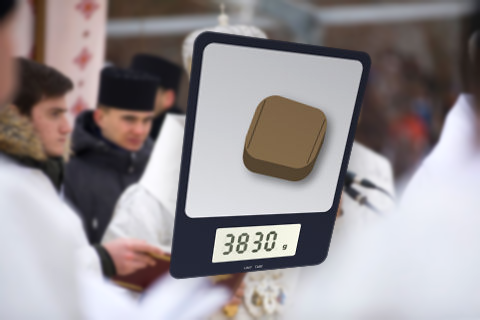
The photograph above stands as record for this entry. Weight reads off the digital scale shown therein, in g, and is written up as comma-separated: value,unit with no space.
3830,g
